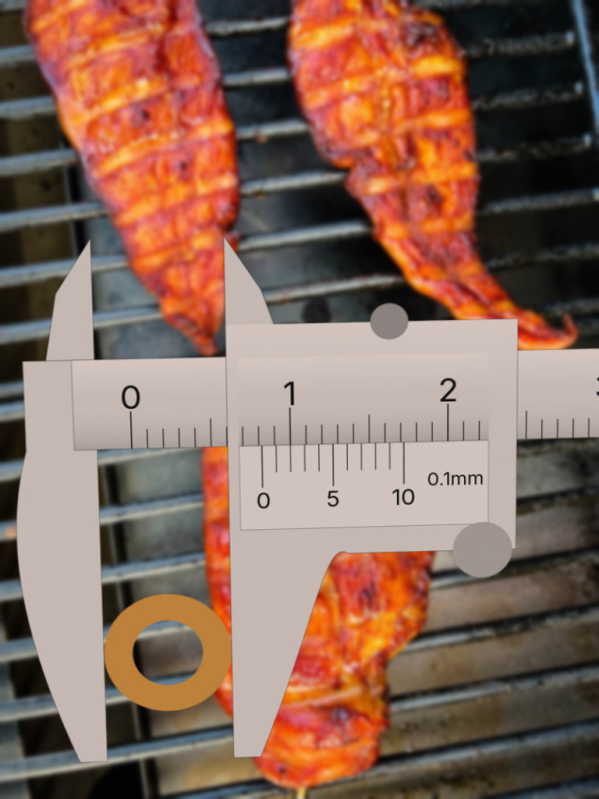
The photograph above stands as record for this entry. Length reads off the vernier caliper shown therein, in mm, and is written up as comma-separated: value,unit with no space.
8.2,mm
